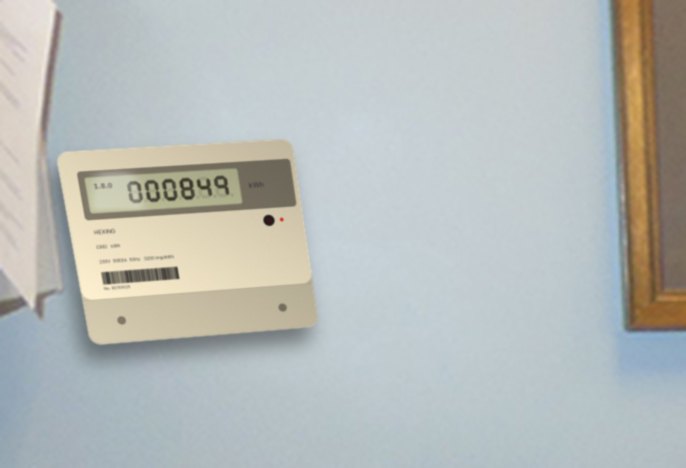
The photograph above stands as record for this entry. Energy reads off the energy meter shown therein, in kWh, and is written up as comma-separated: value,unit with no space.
849,kWh
